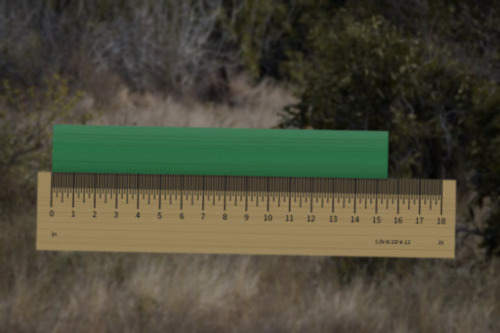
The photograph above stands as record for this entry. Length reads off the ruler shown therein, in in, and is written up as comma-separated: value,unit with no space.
15.5,in
